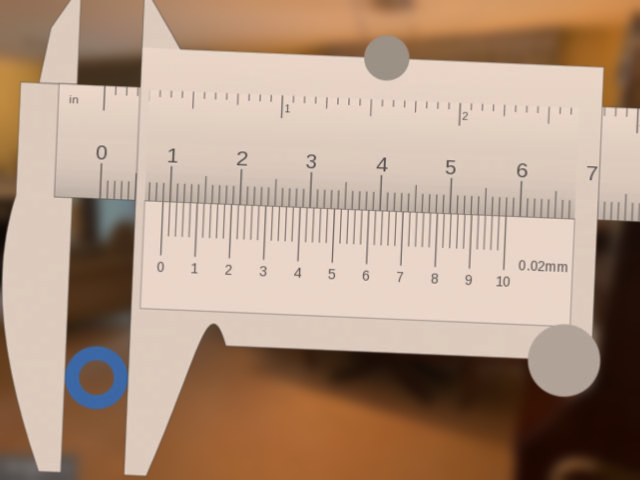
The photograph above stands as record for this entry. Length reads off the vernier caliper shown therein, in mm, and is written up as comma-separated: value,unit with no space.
9.0,mm
